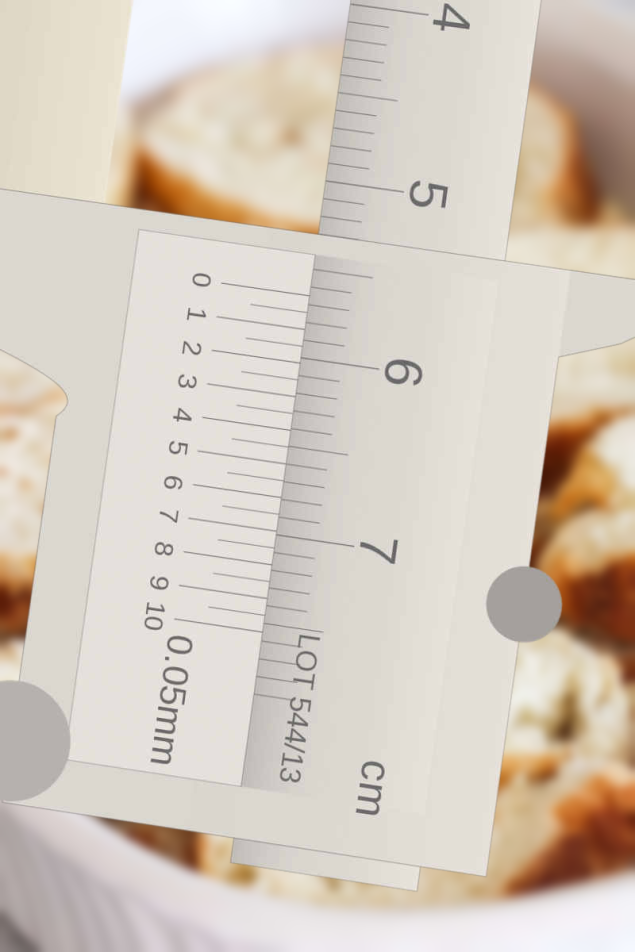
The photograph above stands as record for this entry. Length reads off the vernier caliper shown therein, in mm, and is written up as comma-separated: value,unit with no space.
56.5,mm
